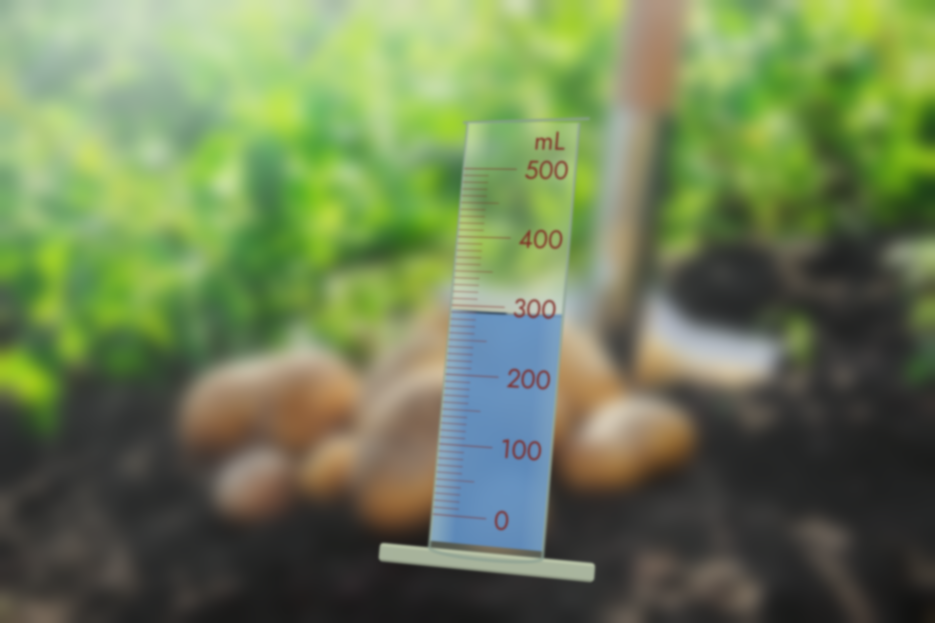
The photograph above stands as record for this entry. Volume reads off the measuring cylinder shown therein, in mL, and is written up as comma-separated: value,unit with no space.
290,mL
